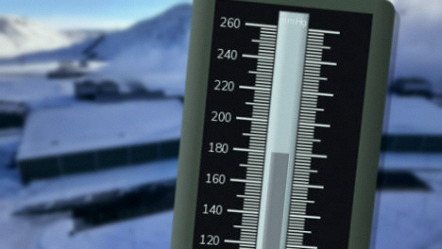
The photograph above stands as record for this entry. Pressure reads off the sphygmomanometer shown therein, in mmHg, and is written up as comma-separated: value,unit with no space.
180,mmHg
